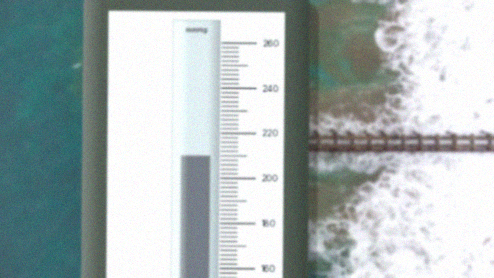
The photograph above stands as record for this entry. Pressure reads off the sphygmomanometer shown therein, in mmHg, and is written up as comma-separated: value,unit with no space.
210,mmHg
